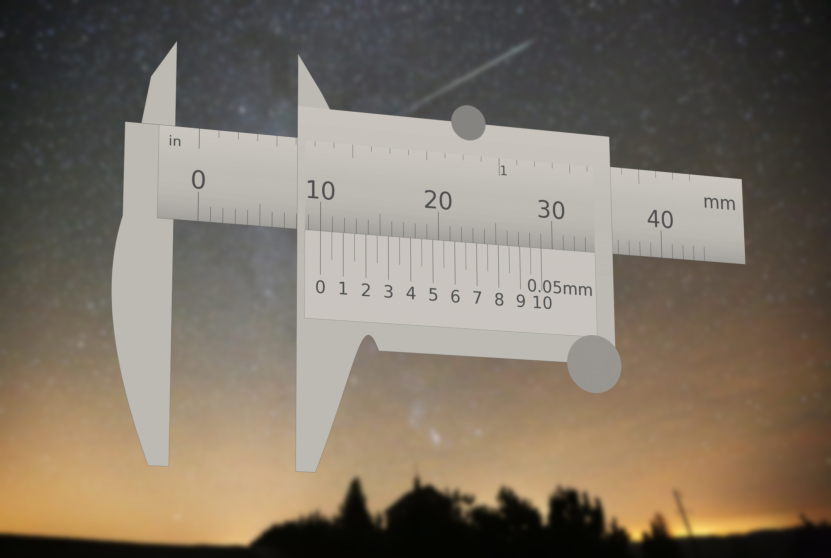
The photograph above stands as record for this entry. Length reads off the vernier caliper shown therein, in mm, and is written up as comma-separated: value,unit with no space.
10.0,mm
